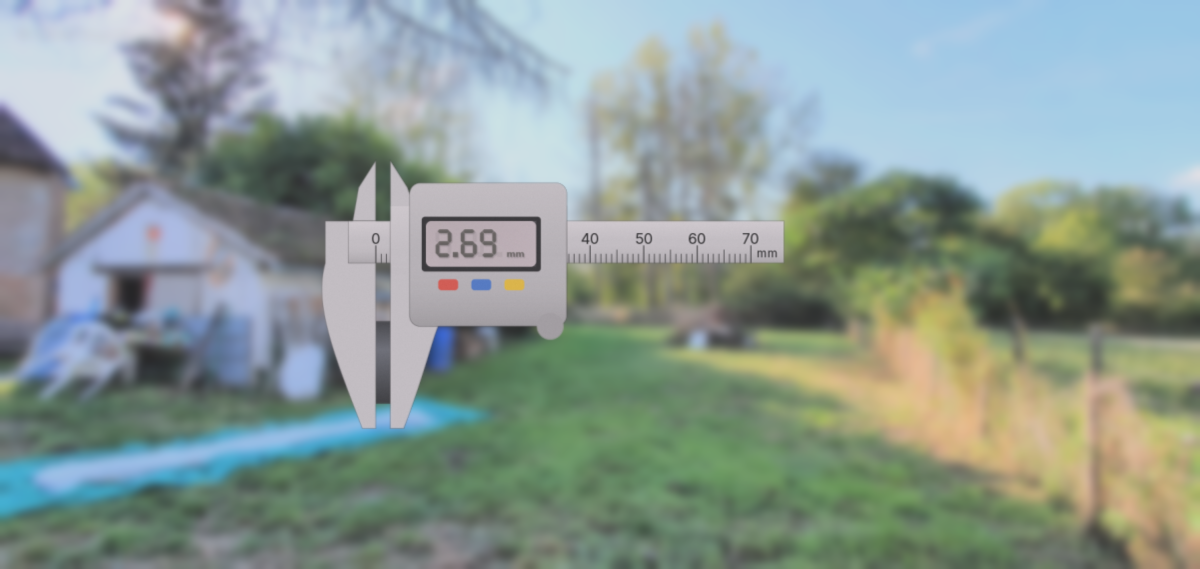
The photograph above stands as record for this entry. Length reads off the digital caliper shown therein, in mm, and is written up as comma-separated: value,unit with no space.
2.69,mm
